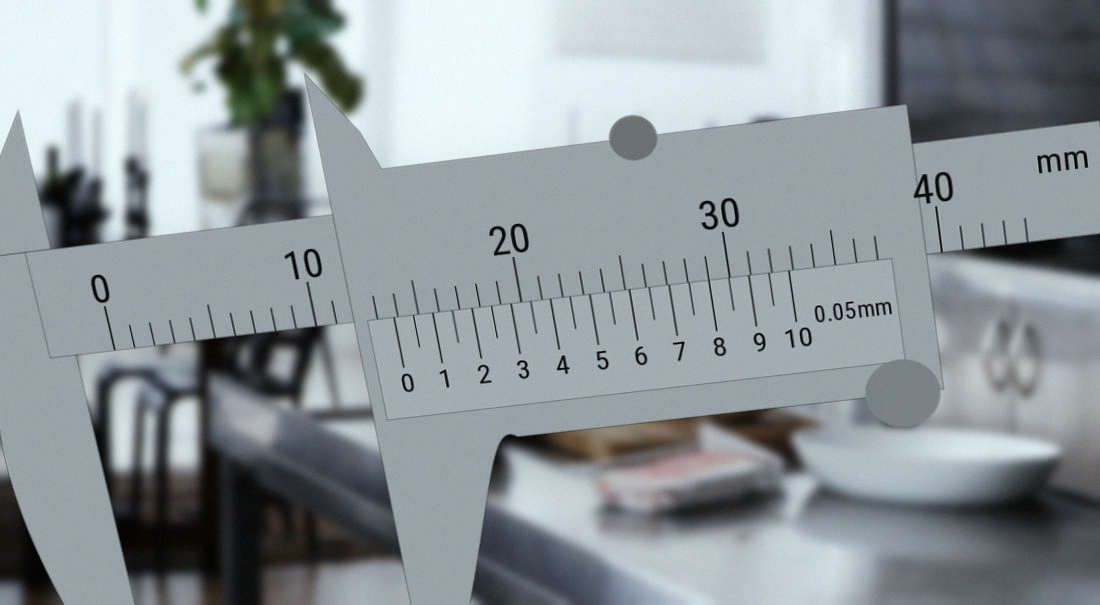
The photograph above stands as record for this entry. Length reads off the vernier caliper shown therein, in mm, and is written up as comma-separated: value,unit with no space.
13.8,mm
